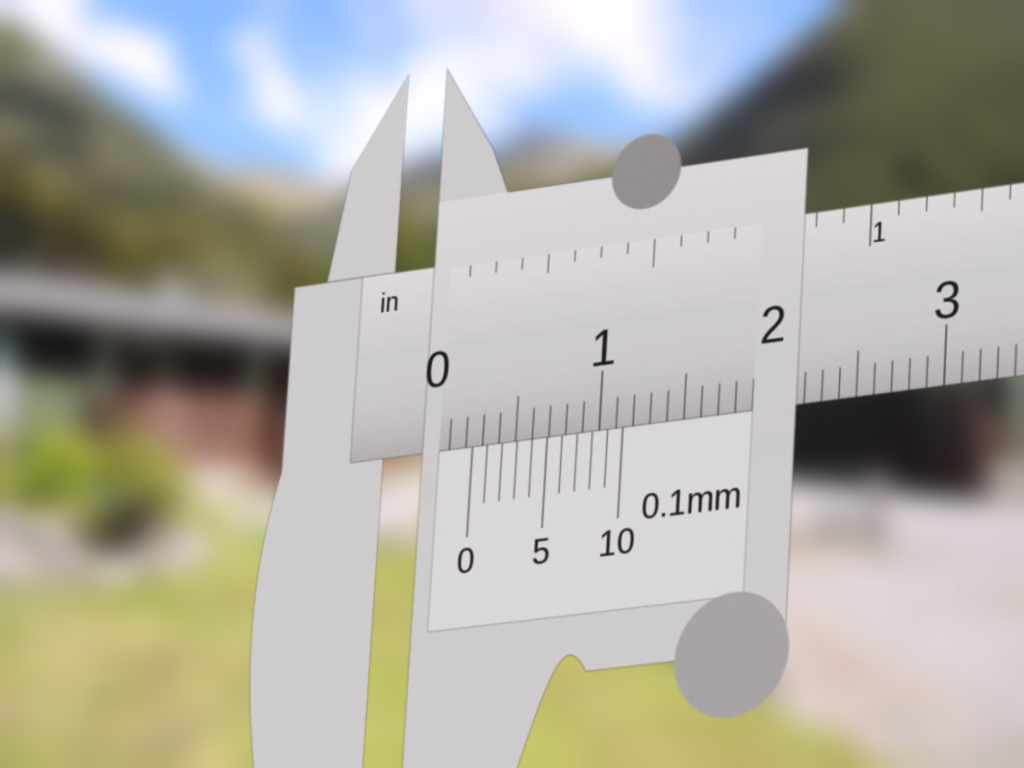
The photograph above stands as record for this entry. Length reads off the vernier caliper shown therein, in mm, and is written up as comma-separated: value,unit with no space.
2.4,mm
